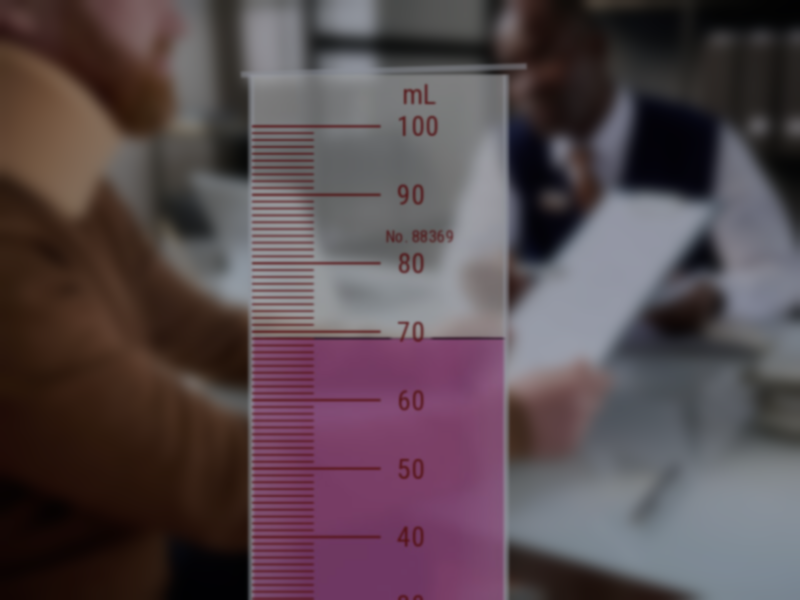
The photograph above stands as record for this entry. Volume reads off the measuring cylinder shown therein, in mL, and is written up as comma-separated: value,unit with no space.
69,mL
